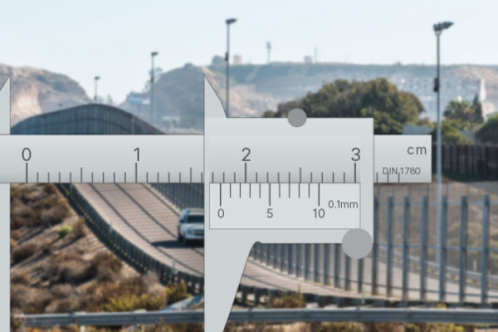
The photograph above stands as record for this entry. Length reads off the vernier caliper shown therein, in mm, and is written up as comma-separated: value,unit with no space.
17.7,mm
